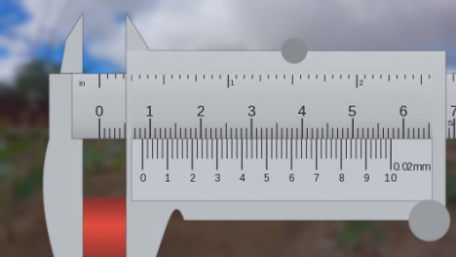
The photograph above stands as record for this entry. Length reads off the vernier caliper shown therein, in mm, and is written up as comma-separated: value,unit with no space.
8.5,mm
